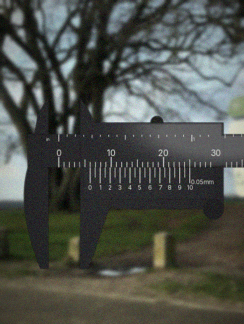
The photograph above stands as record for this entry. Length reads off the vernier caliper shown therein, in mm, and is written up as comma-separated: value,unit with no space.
6.0,mm
